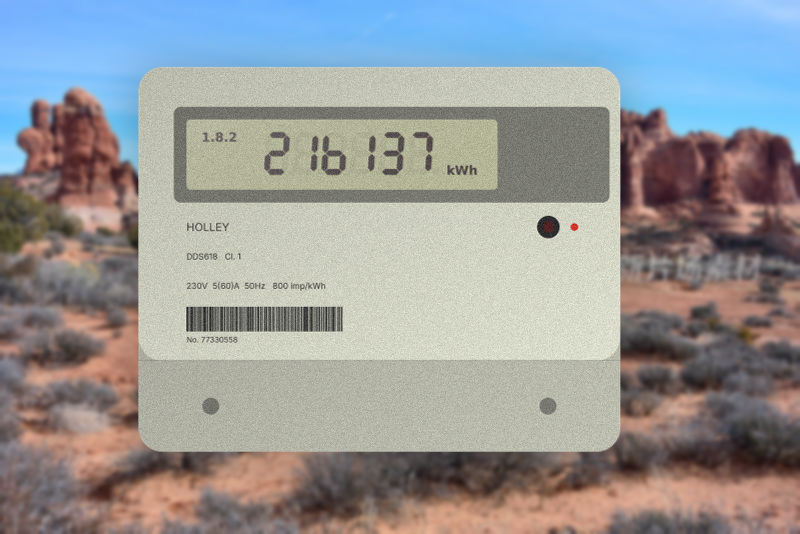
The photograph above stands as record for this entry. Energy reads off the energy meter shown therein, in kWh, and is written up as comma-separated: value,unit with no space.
216137,kWh
